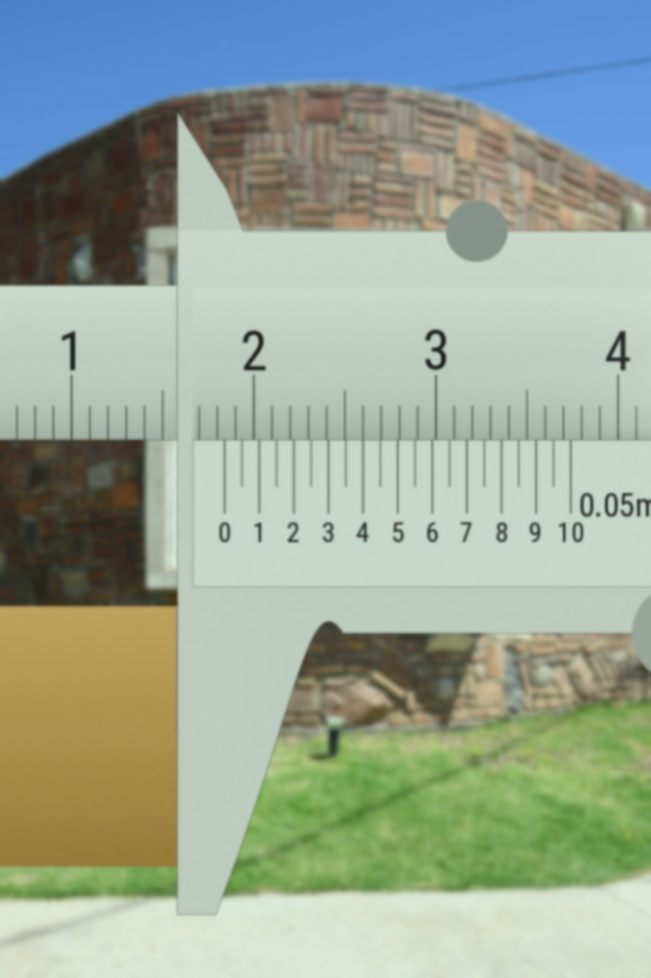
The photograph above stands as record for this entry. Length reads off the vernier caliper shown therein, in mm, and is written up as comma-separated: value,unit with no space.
18.4,mm
